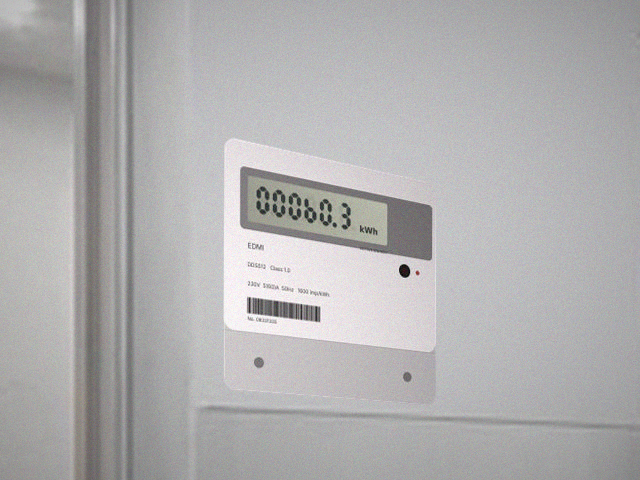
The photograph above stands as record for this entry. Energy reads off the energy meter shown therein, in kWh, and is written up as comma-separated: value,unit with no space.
60.3,kWh
